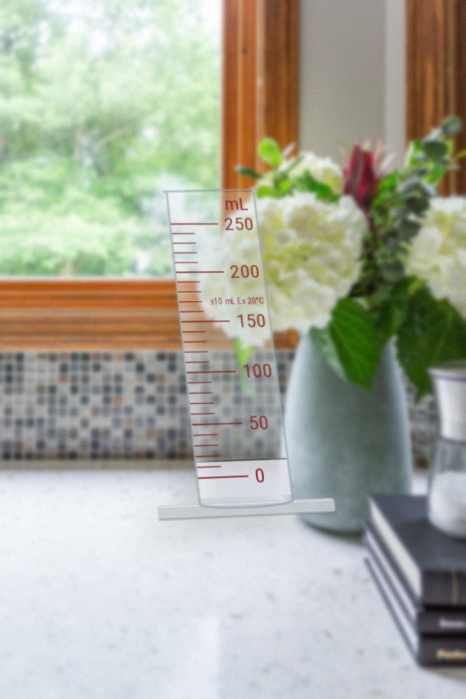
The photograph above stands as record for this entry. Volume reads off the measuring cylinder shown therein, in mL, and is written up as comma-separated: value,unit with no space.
15,mL
